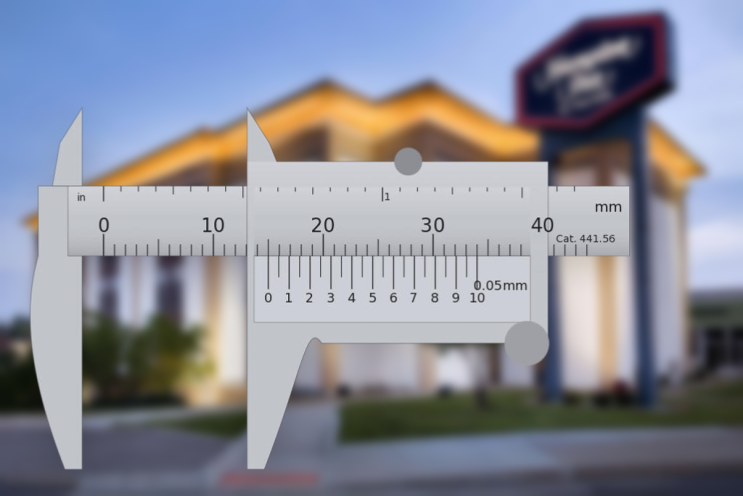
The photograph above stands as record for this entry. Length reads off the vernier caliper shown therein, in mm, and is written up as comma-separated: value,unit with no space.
15.0,mm
